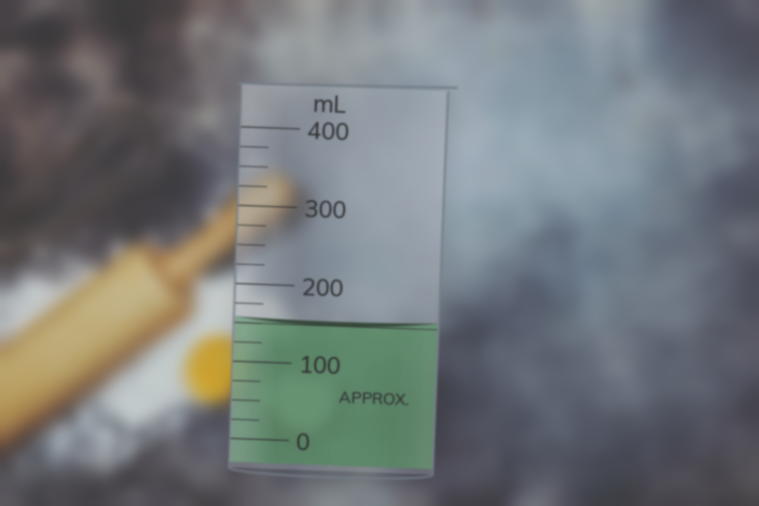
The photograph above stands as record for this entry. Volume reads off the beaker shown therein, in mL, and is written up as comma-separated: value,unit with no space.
150,mL
